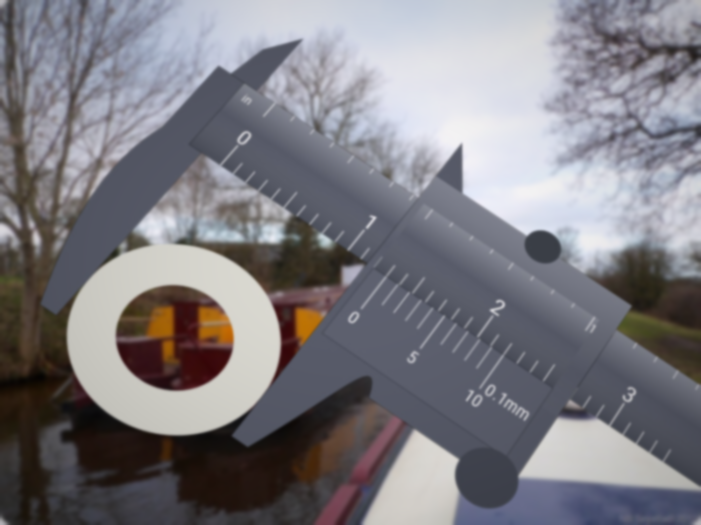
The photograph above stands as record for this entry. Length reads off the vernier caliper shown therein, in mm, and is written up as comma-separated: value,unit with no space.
13.0,mm
